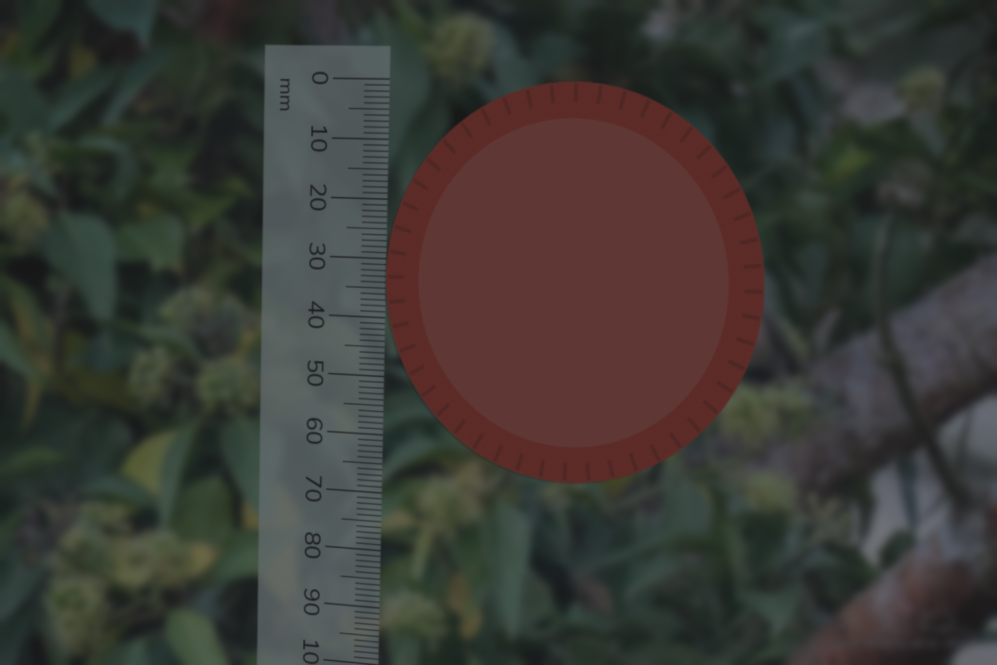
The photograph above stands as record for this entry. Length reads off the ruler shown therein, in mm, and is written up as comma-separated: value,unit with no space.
66,mm
